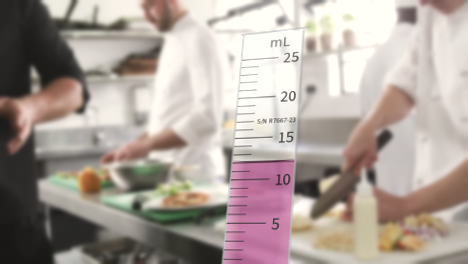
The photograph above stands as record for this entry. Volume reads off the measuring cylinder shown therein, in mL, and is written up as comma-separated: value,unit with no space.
12,mL
